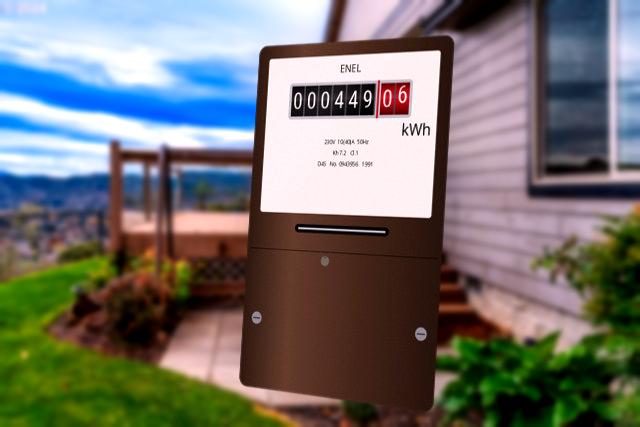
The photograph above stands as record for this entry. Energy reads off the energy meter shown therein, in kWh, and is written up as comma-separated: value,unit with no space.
449.06,kWh
